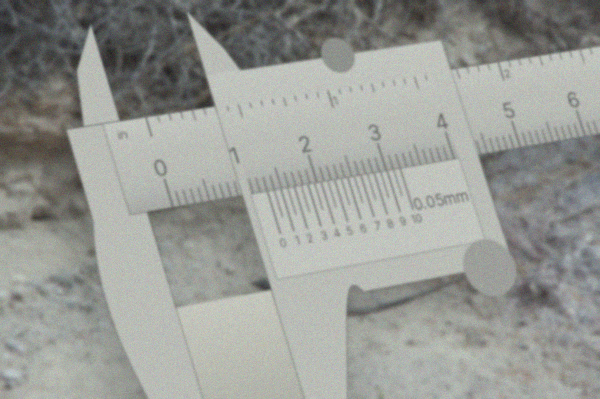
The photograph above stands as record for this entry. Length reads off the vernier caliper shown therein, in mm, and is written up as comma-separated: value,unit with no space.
13.0,mm
